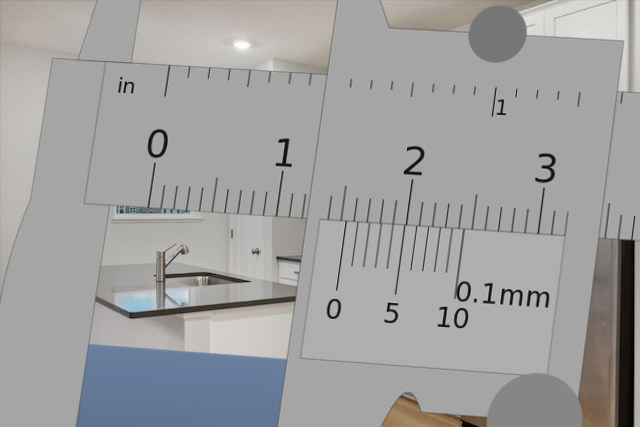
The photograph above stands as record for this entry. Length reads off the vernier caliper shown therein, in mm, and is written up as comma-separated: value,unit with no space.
15.4,mm
